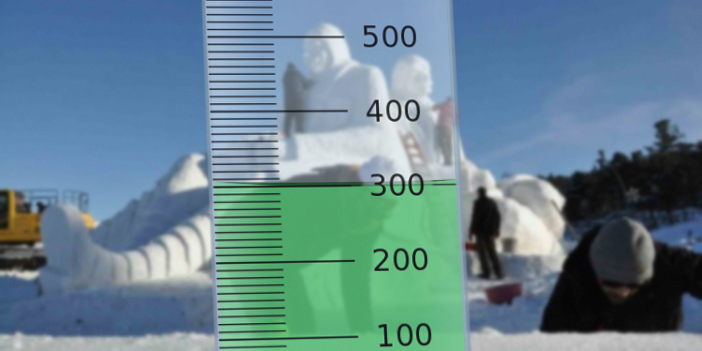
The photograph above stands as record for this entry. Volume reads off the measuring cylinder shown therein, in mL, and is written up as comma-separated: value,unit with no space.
300,mL
